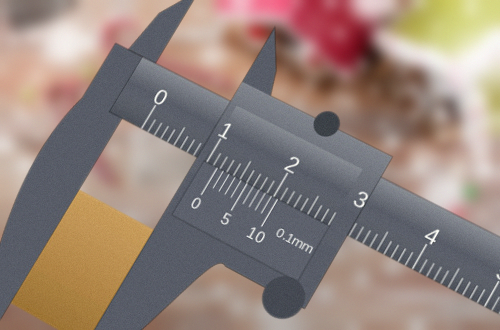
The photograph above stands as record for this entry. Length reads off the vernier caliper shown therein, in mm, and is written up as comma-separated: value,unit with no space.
11.6,mm
